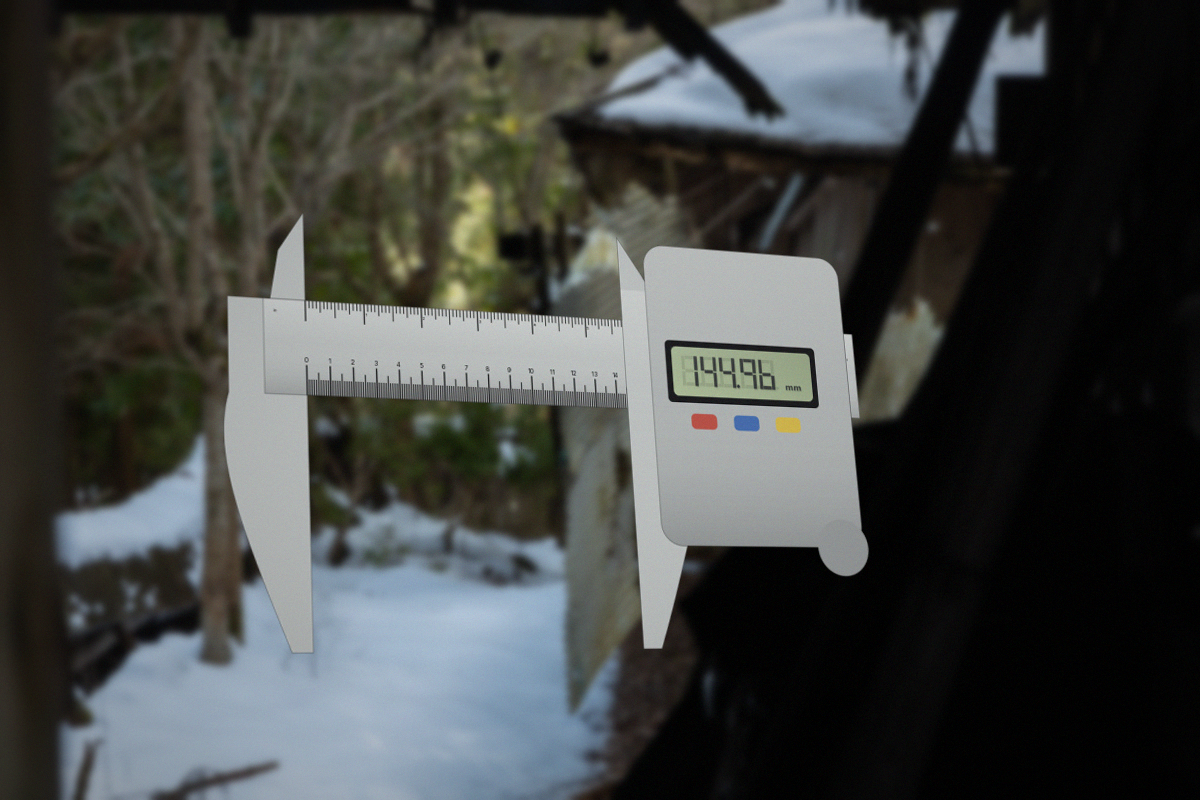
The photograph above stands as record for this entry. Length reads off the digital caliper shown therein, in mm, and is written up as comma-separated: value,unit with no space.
144.96,mm
